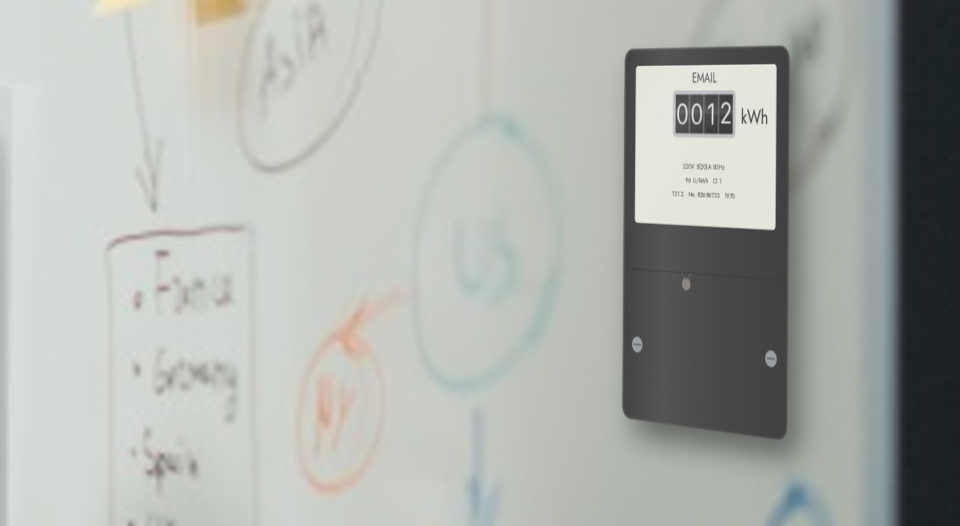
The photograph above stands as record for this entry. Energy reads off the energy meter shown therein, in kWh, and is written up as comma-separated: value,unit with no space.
12,kWh
